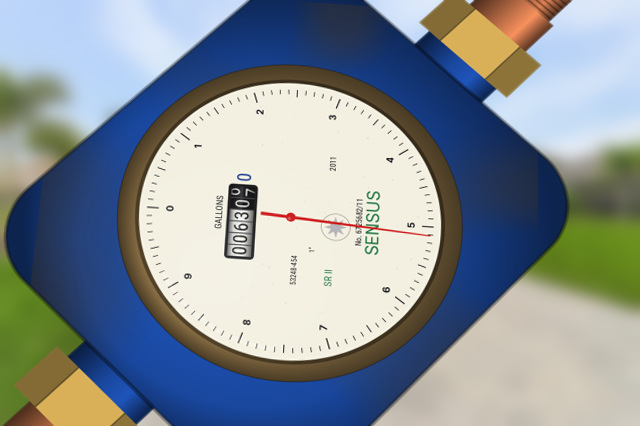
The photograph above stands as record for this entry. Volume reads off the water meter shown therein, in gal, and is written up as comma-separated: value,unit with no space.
63065.1,gal
